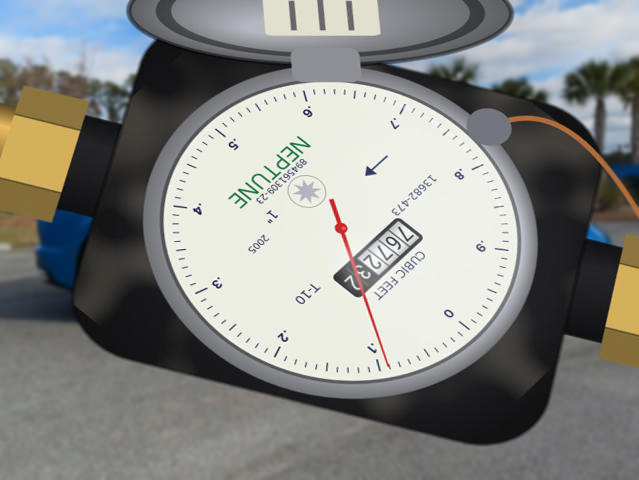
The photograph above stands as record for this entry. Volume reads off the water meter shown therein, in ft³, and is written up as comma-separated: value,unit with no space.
767232.09,ft³
